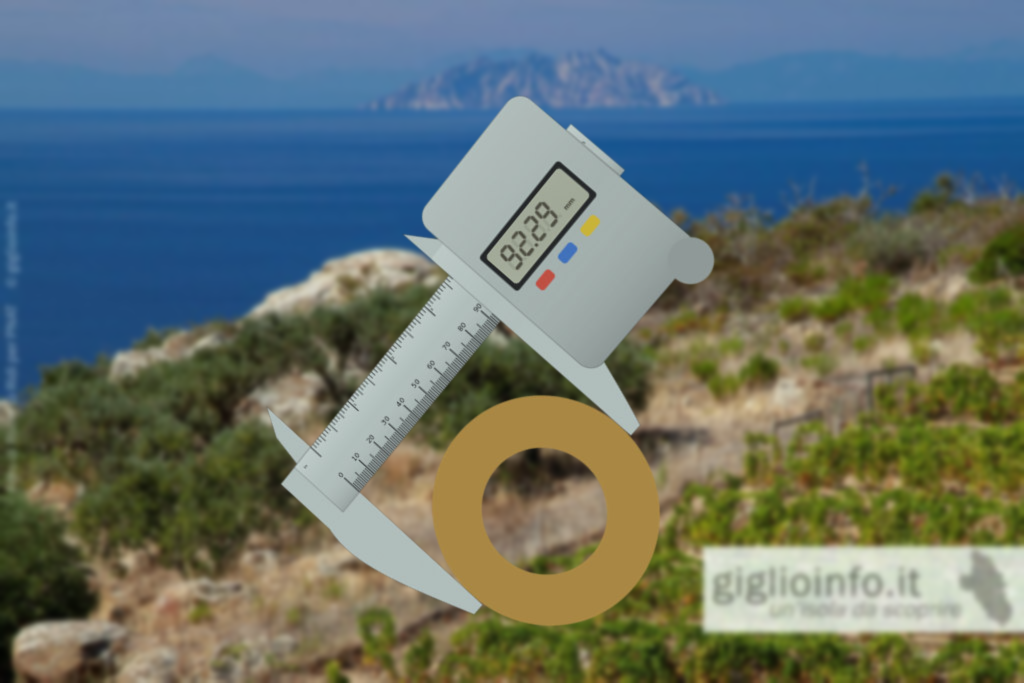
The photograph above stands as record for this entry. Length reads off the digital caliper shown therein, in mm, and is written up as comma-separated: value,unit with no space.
92.29,mm
